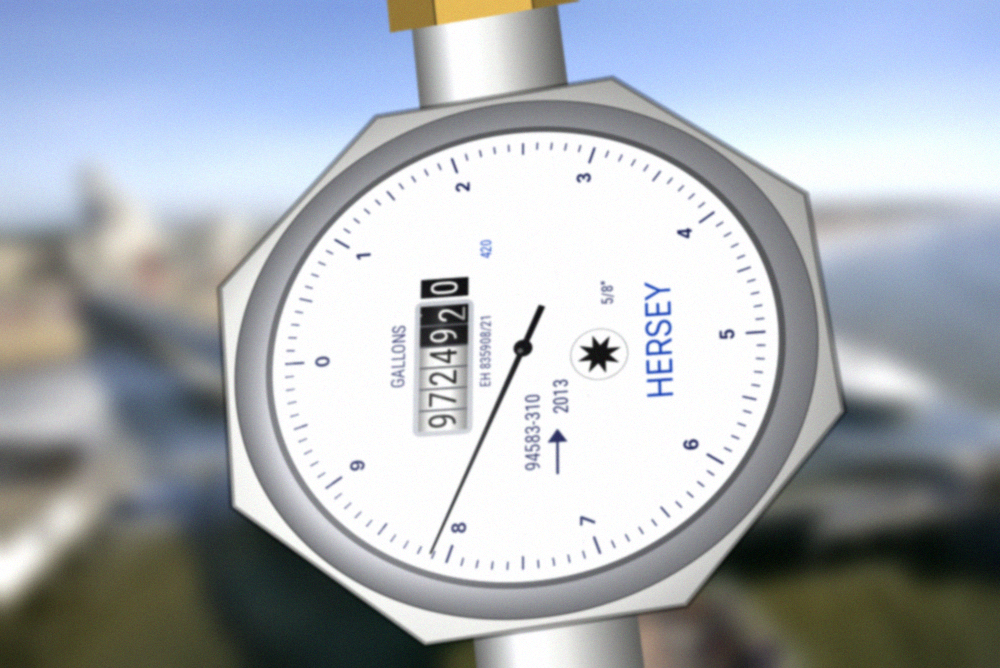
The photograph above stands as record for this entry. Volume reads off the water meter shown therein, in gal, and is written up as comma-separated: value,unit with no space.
9724918.1,gal
